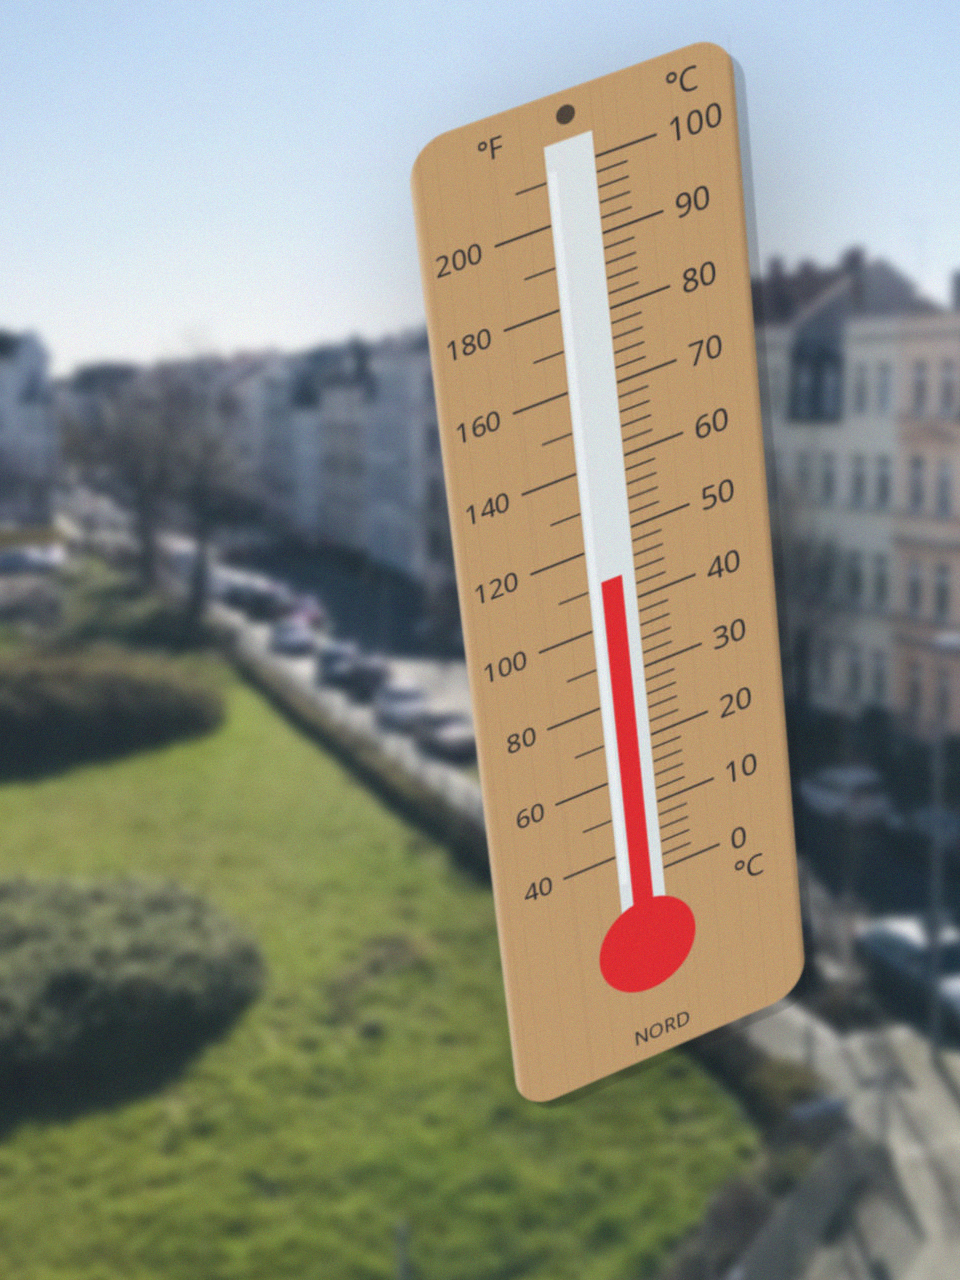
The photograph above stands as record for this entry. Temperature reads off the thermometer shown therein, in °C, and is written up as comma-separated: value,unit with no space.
44,°C
